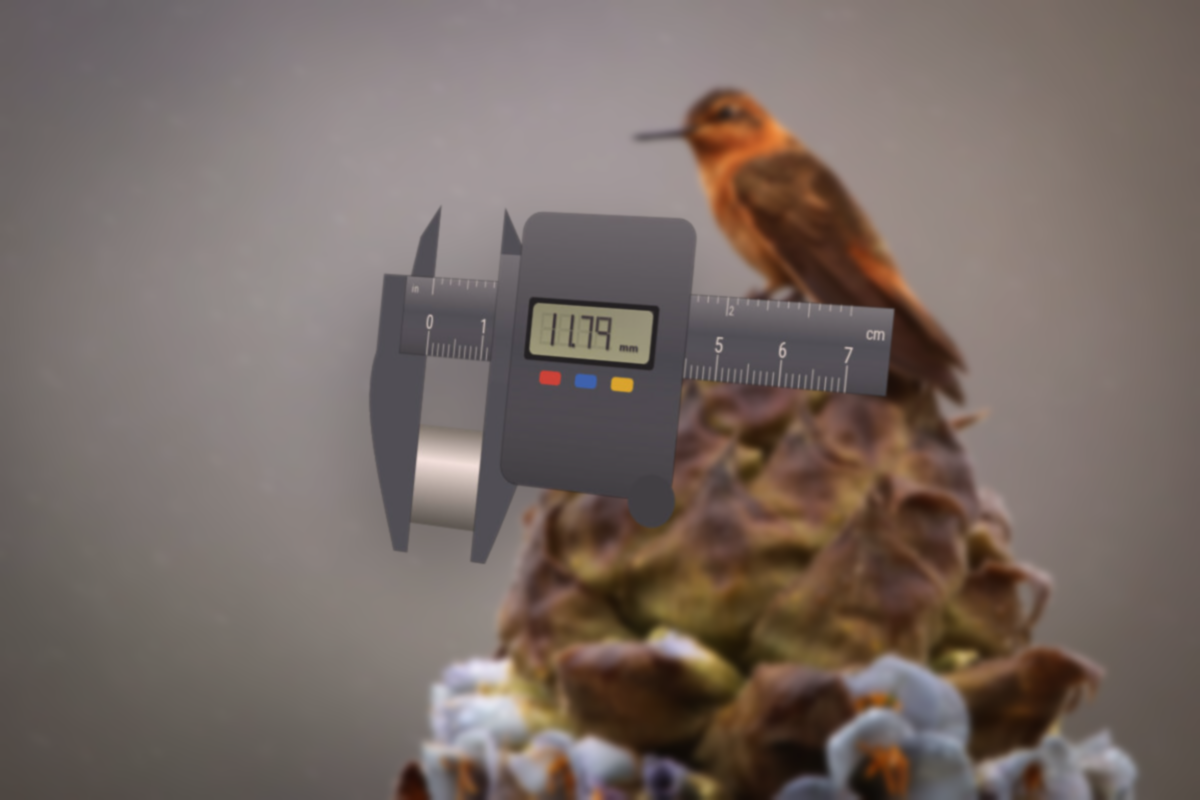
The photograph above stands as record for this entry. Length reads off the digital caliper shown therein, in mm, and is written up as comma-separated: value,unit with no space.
11.79,mm
